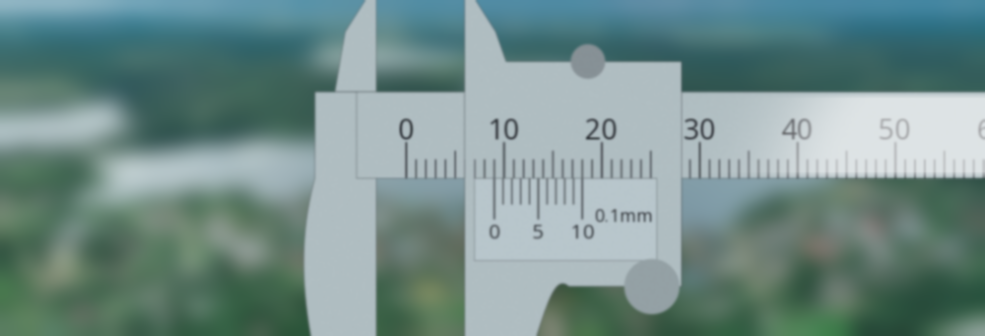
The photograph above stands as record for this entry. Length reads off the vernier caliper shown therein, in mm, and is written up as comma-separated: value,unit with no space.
9.0,mm
